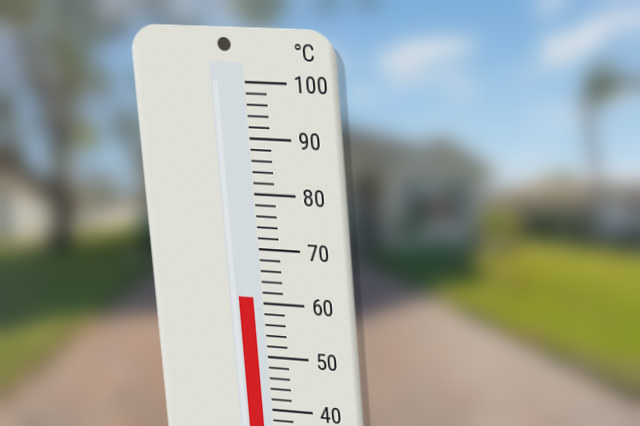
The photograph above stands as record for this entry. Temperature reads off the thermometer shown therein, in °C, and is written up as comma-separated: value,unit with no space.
61,°C
